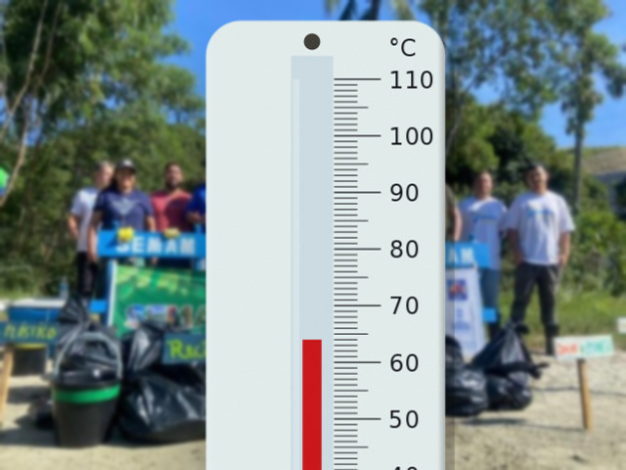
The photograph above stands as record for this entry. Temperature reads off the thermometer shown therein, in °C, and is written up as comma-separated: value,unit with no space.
64,°C
